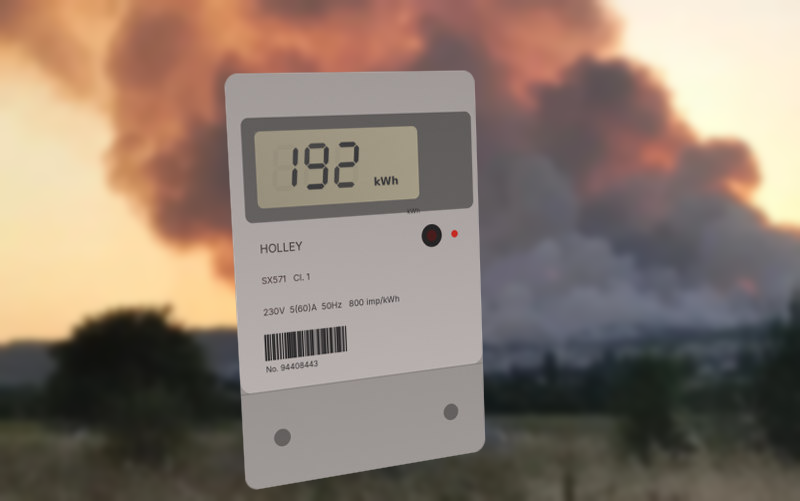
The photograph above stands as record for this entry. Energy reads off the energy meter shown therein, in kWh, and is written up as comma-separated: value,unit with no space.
192,kWh
